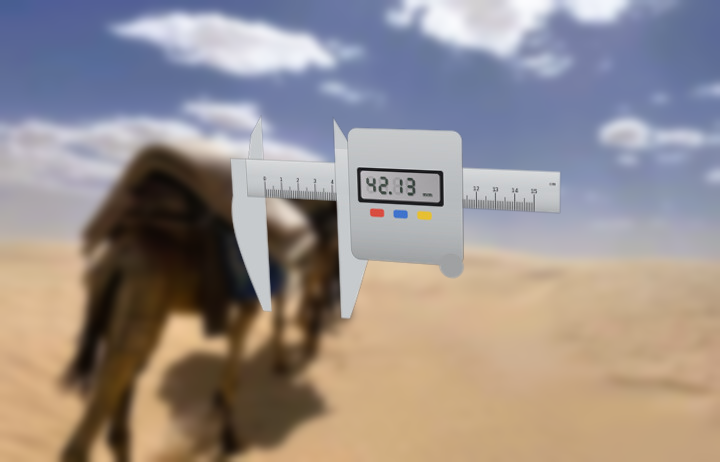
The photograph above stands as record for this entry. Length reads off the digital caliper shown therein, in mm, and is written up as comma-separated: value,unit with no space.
42.13,mm
